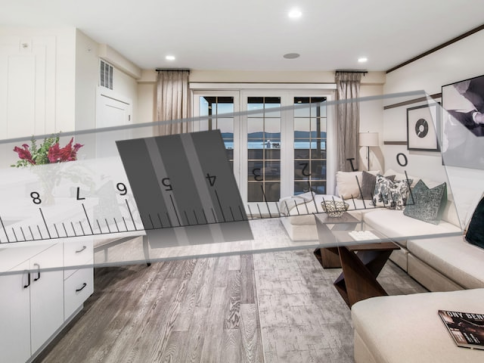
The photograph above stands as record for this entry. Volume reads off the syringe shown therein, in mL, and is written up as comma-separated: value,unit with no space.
3.5,mL
